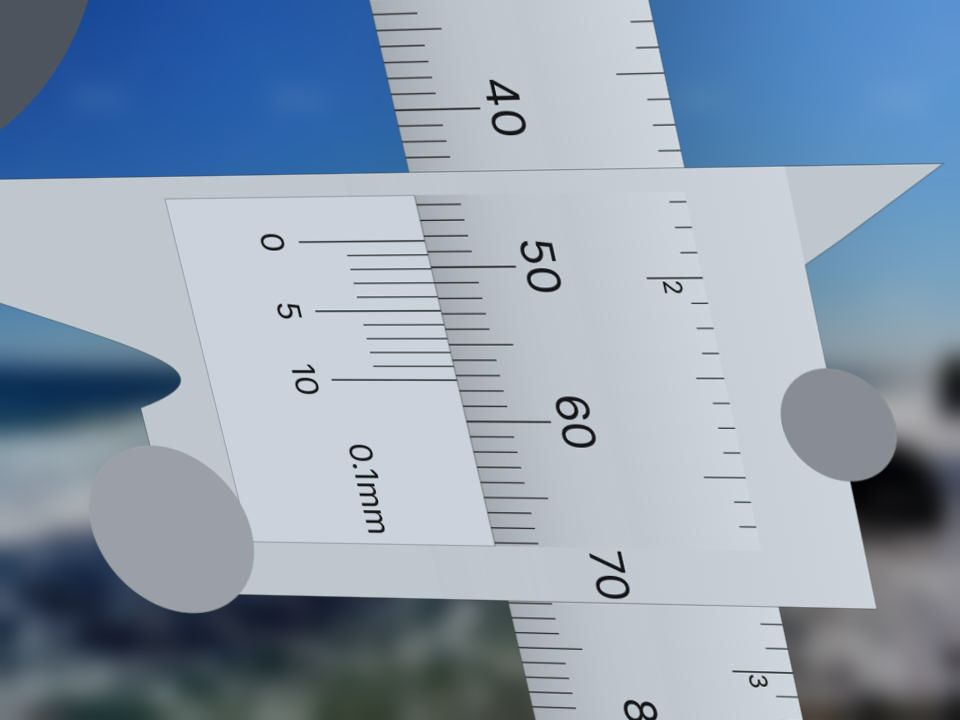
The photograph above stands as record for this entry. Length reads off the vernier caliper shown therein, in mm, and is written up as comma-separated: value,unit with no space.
48.3,mm
